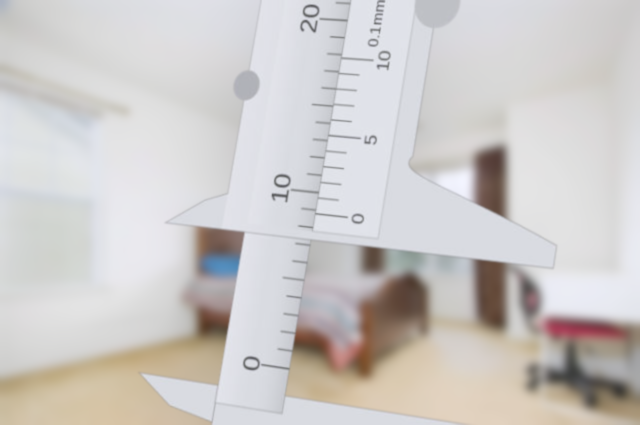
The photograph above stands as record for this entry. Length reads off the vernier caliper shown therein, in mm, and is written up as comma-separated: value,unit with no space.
8.8,mm
